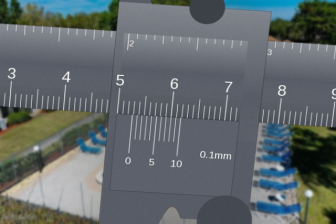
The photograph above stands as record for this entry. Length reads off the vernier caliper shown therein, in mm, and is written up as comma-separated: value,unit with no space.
52.8,mm
